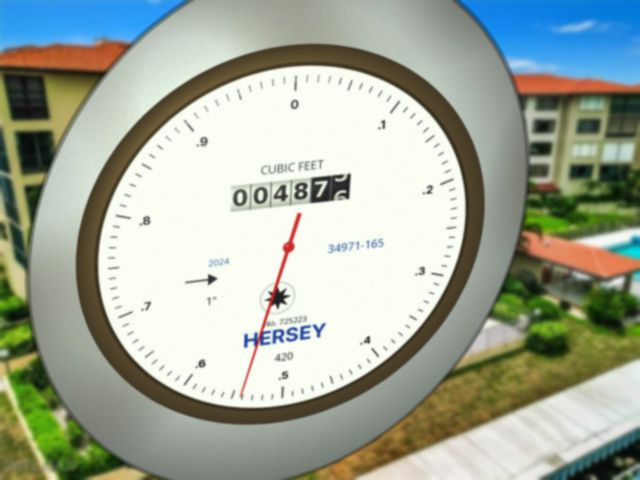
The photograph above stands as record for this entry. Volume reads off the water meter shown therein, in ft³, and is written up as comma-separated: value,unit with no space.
4875.54,ft³
